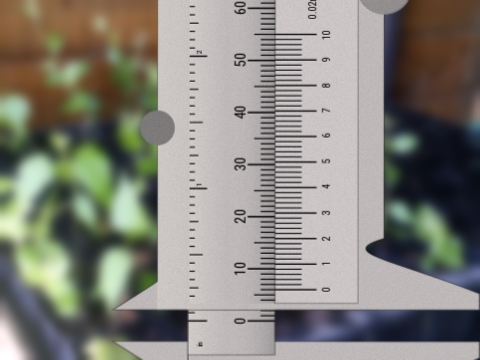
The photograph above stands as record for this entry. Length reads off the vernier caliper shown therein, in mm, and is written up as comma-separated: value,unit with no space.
6.0,mm
